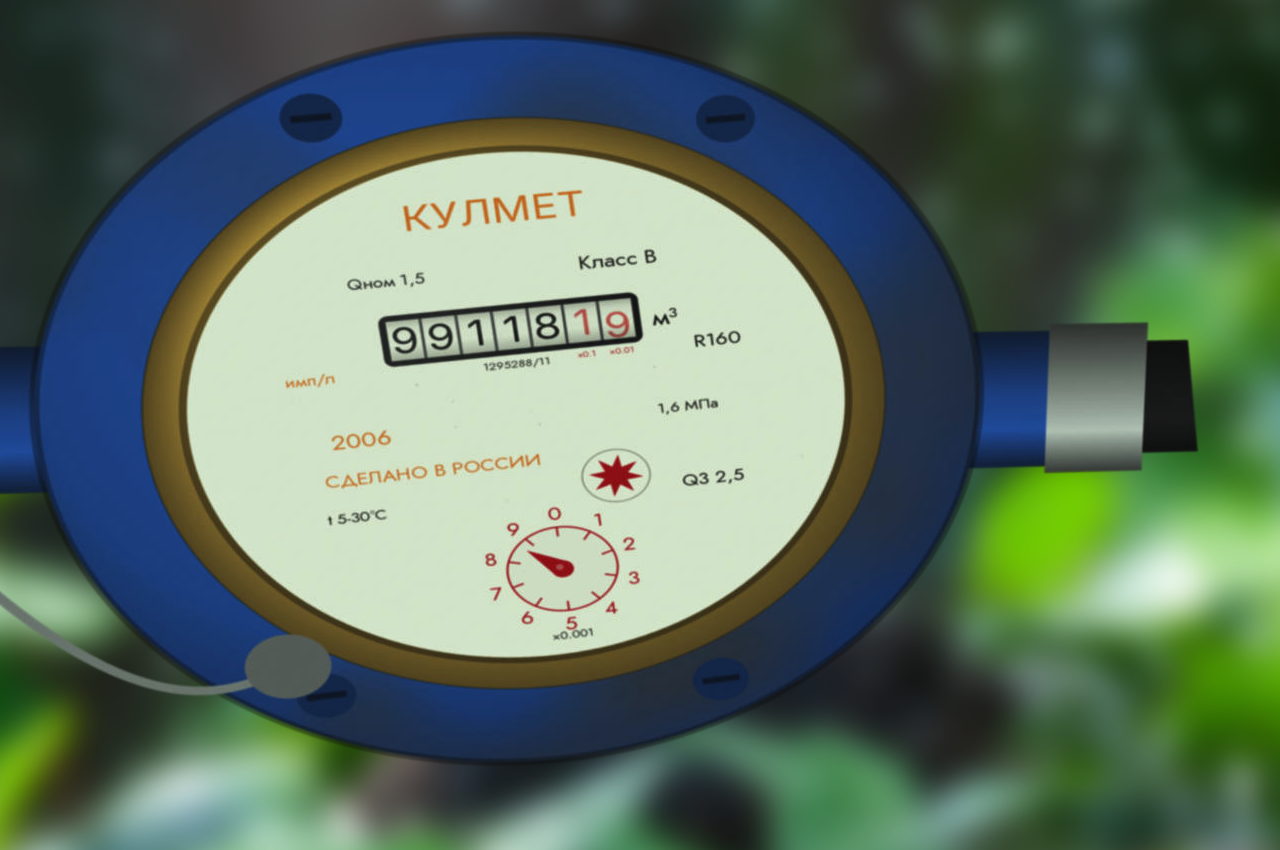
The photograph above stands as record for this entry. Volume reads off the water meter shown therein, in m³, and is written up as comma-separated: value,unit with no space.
99118.188,m³
